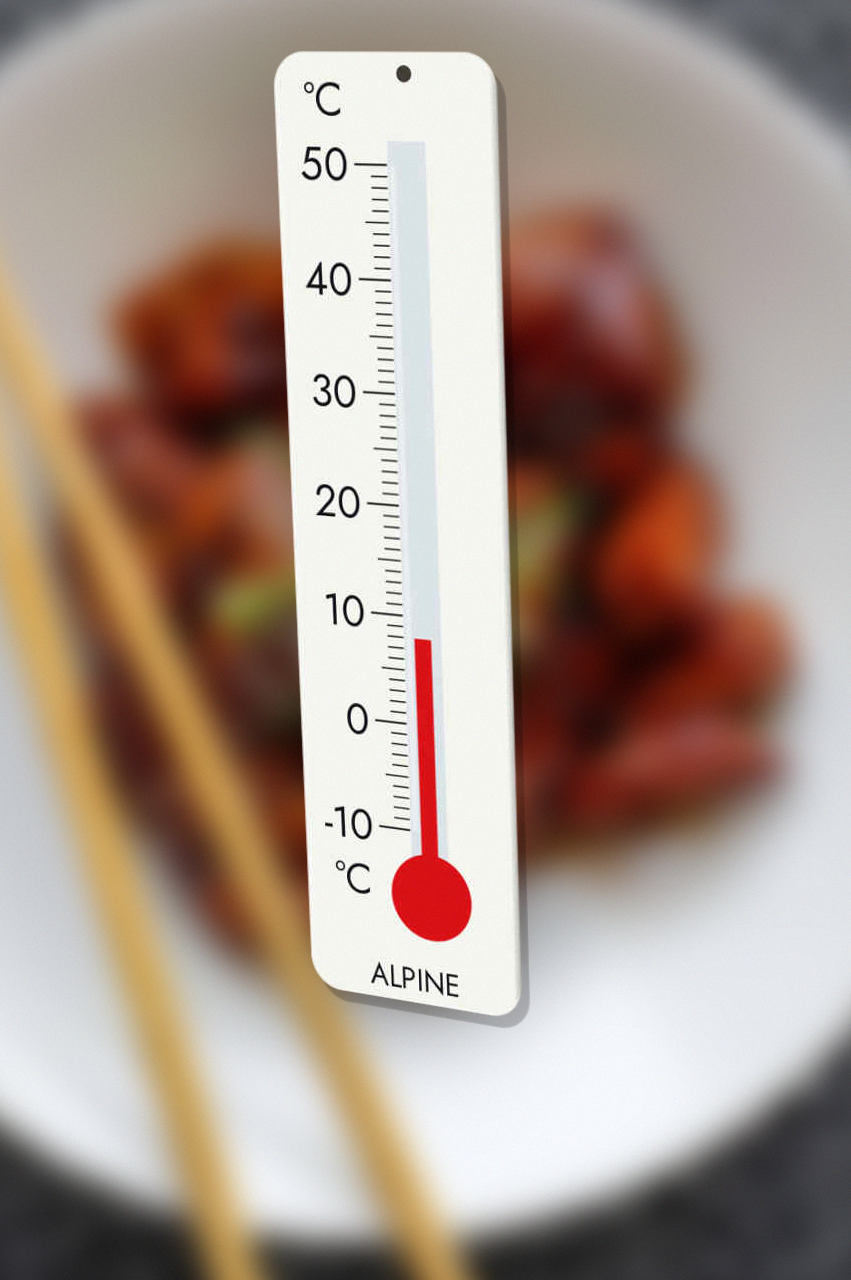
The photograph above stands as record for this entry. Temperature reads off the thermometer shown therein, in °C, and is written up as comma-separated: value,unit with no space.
8,°C
